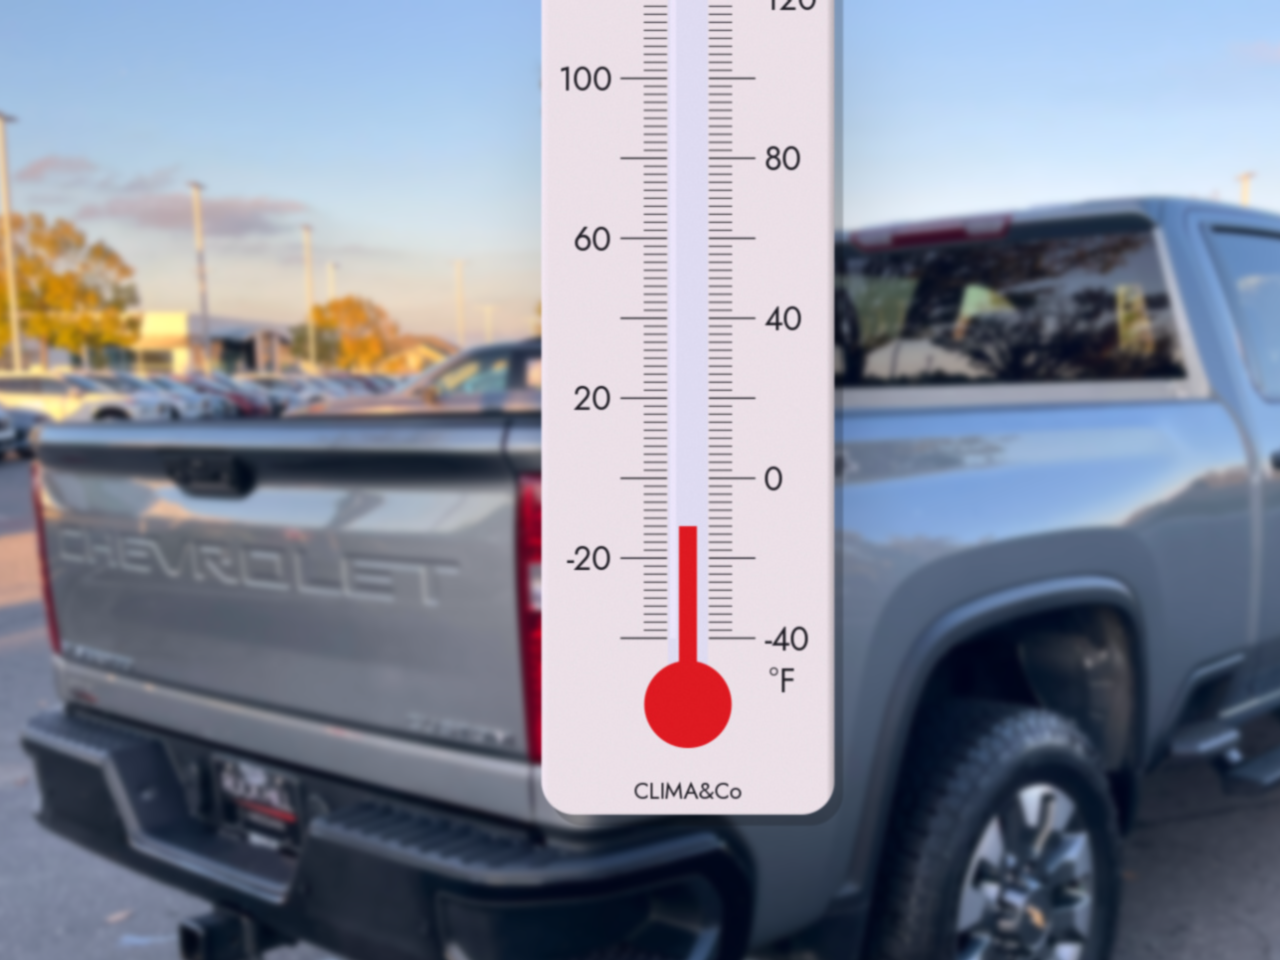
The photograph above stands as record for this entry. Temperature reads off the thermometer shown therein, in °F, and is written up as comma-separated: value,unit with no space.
-12,°F
